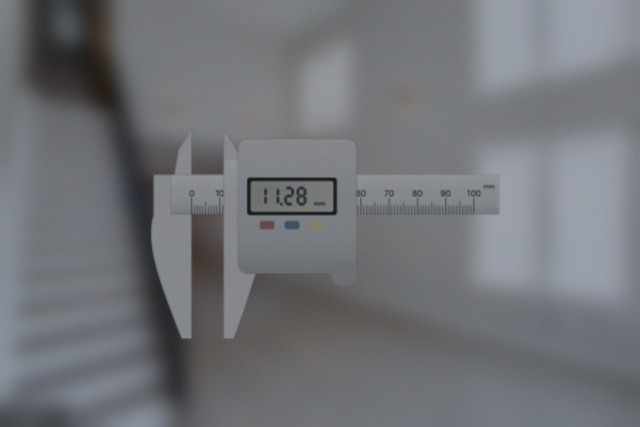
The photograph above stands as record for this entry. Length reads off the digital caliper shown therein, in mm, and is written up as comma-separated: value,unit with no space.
11.28,mm
